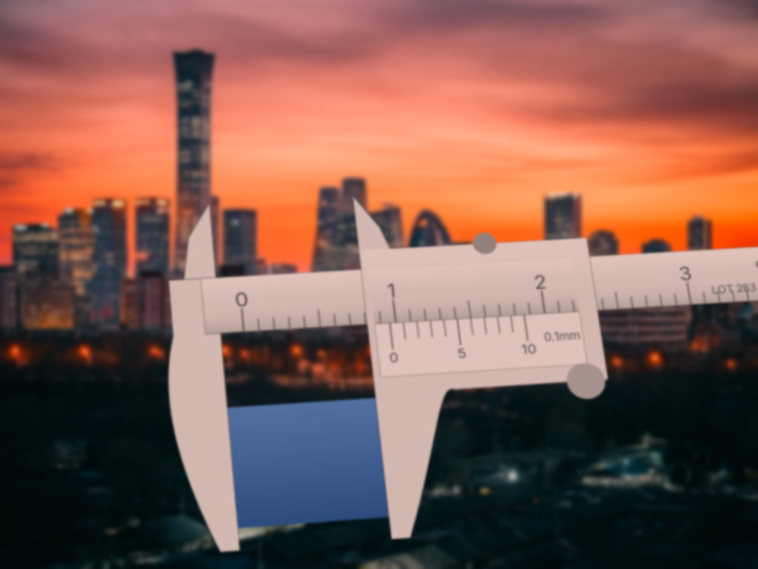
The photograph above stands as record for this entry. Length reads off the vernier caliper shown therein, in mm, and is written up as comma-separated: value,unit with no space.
9.6,mm
